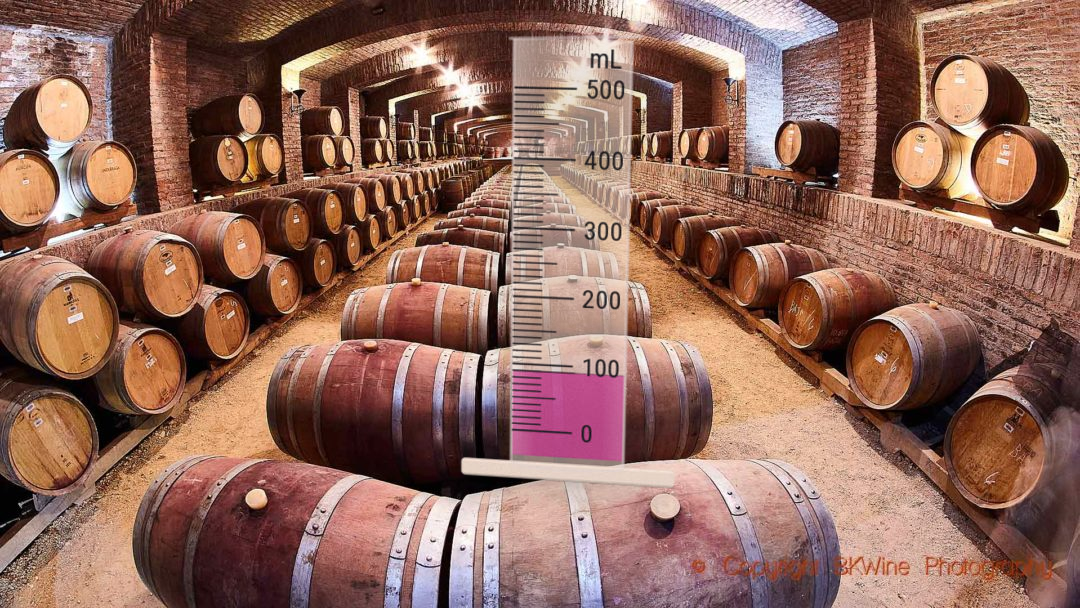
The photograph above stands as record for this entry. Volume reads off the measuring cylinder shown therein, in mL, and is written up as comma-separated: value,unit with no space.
90,mL
